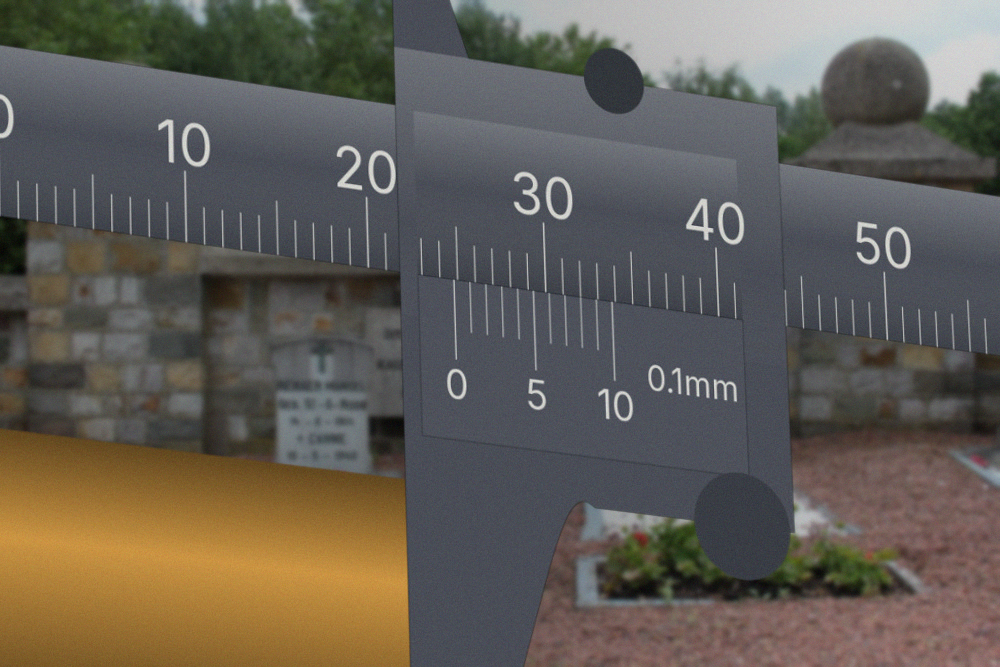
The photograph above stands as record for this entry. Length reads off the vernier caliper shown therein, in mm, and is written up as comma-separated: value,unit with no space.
24.8,mm
